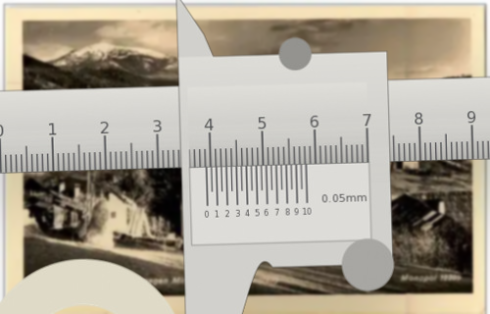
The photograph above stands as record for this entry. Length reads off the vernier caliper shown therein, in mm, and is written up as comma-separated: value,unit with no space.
39.2,mm
